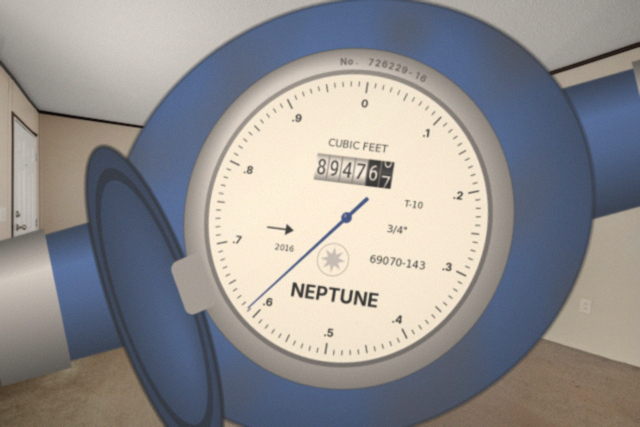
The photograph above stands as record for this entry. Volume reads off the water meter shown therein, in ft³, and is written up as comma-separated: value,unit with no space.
894766.61,ft³
